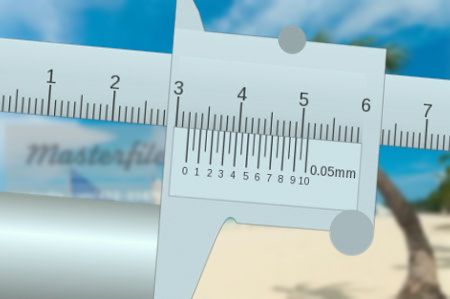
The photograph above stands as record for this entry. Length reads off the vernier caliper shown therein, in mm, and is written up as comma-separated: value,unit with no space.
32.0,mm
